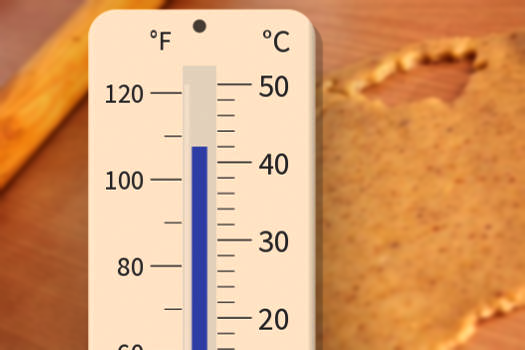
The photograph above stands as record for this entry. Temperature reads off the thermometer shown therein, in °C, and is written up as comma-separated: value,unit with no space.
42,°C
